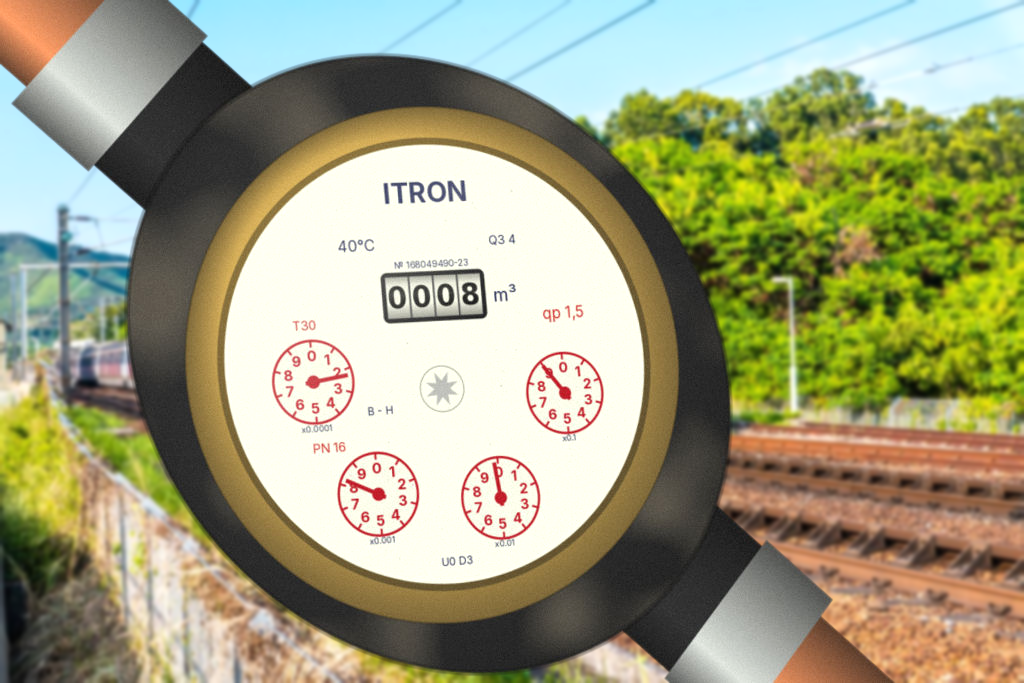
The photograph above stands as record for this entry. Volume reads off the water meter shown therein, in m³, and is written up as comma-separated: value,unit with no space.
8.8982,m³
